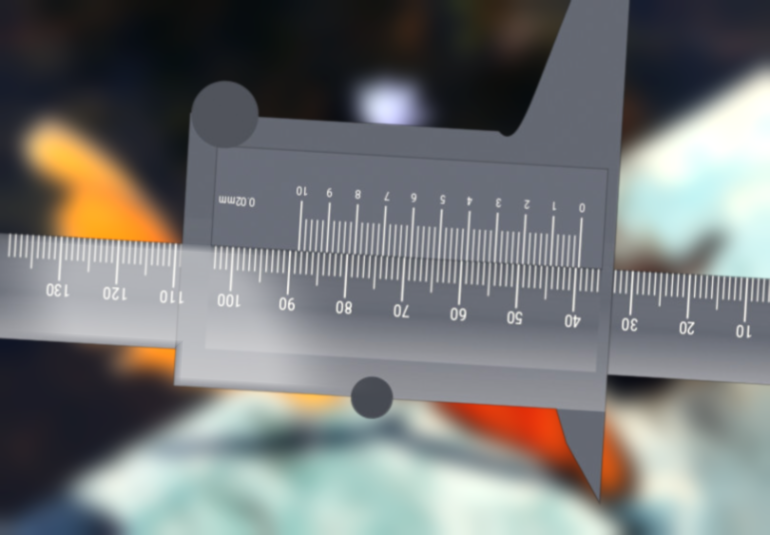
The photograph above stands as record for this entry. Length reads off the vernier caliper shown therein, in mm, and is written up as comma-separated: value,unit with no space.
39.5,mm
